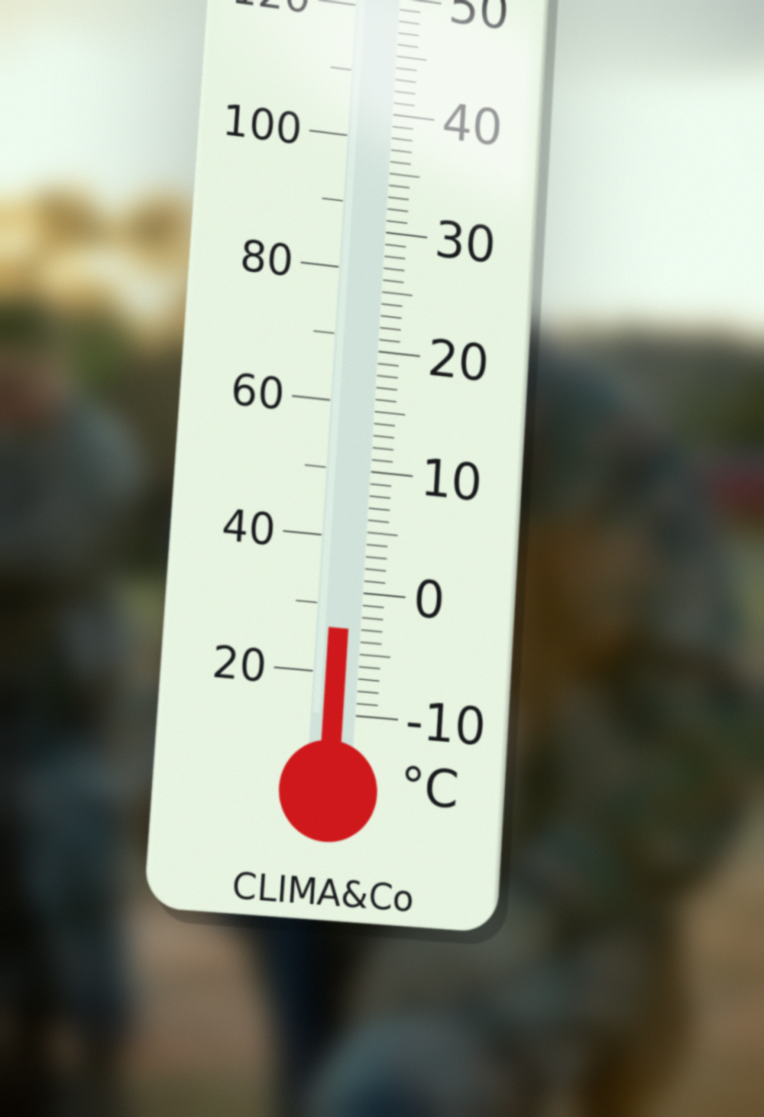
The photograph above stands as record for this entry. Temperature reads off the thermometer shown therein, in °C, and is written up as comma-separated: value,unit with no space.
-3,°C
